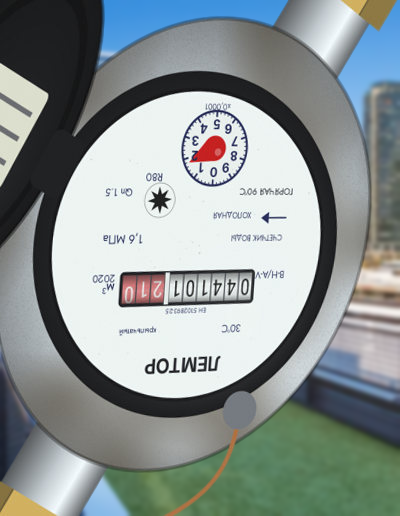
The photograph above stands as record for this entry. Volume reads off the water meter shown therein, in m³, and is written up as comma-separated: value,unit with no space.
44101.2101,m³
